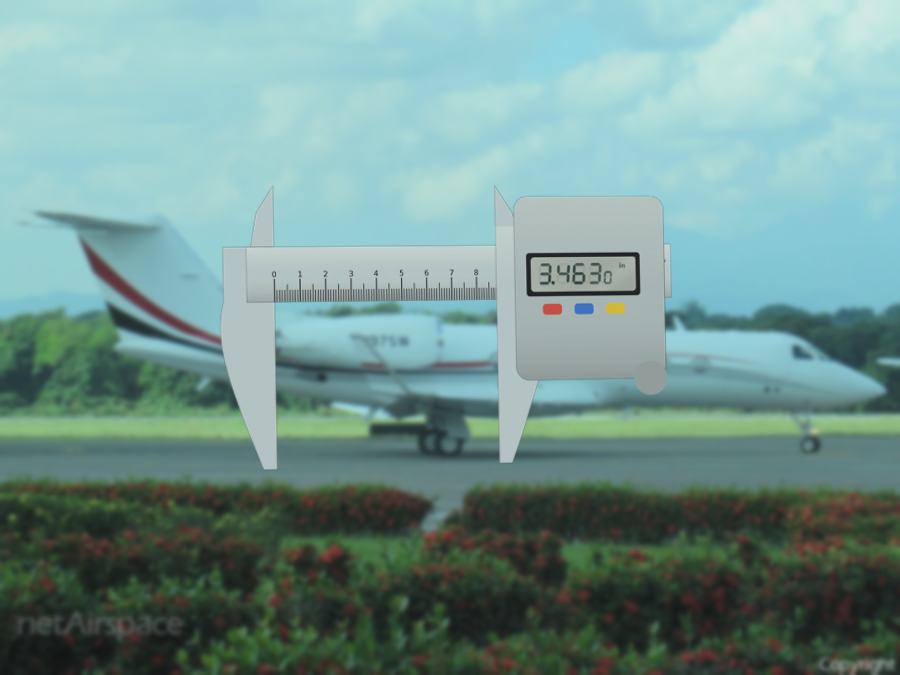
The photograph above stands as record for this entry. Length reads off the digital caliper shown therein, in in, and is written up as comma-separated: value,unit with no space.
3.4630,in
